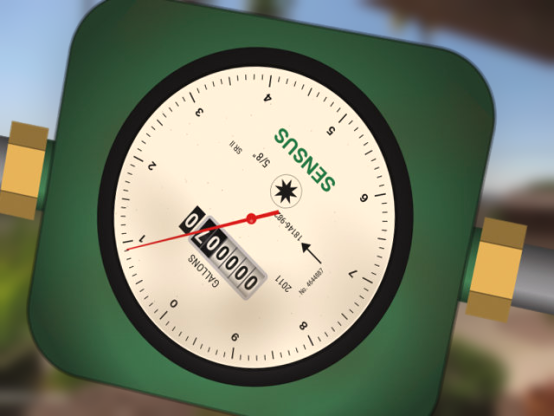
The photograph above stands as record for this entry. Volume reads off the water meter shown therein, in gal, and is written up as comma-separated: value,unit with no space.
70.9,gal
